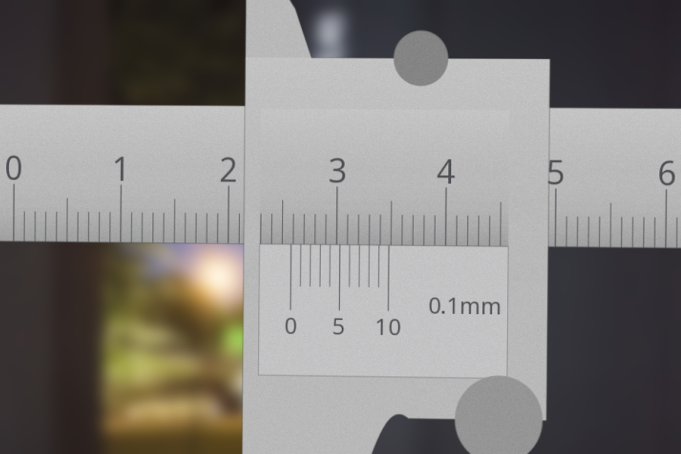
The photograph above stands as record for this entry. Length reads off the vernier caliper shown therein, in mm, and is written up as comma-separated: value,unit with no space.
25.8,mm
